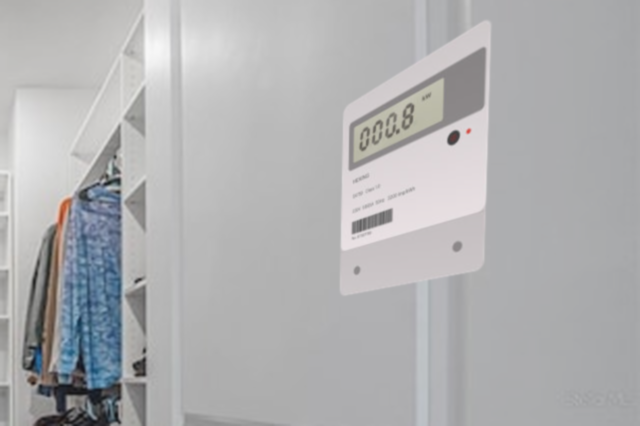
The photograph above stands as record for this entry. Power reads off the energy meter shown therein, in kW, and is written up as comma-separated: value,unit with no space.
0.8,kW
